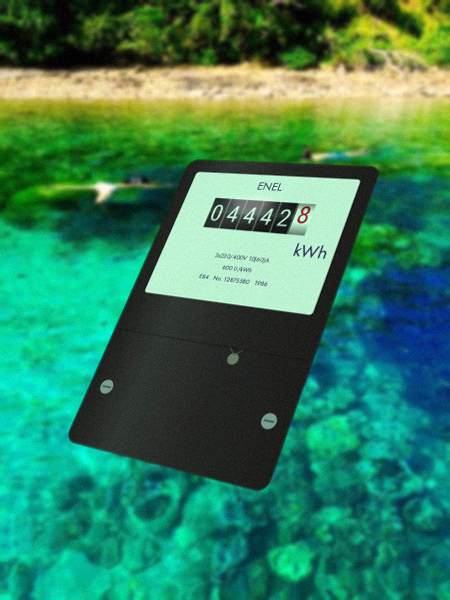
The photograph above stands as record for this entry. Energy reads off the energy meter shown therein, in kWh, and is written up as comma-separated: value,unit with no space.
4442.8,kWh
